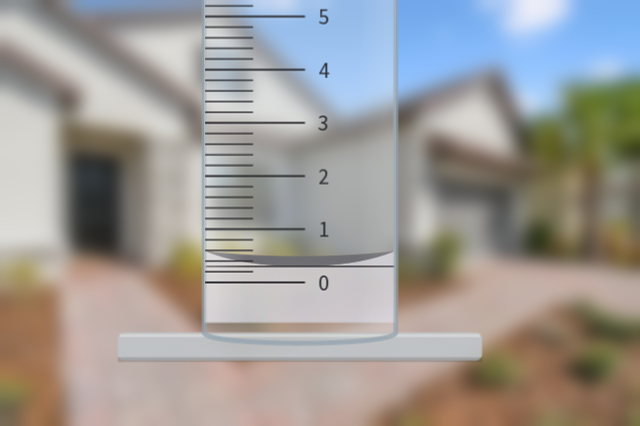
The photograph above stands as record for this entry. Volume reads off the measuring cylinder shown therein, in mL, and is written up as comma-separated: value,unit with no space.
0.3,mL
